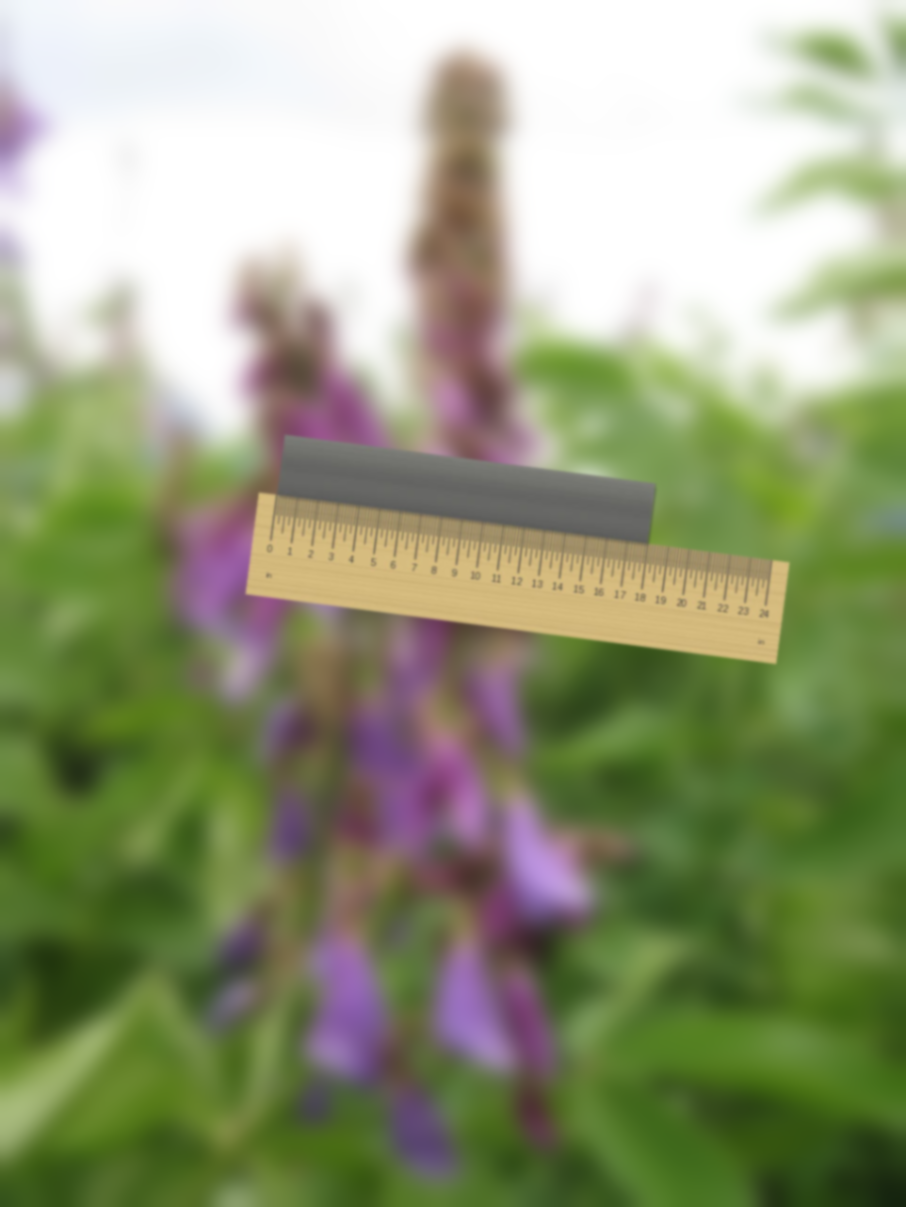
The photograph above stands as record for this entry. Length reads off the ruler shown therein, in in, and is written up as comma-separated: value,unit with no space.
18,in
